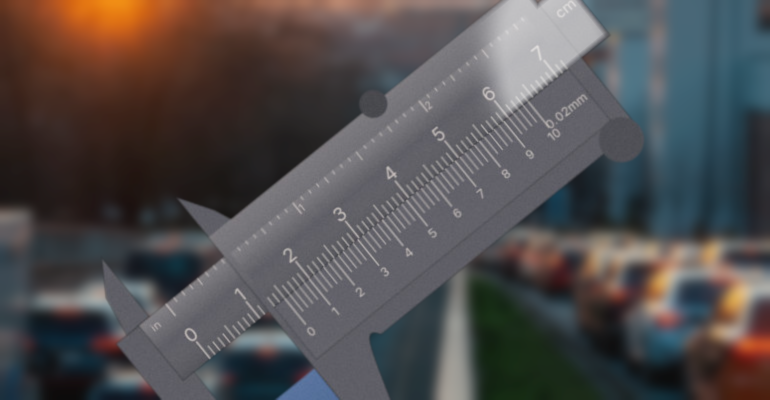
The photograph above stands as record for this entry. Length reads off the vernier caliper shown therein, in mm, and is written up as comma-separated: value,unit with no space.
15.0,mm
